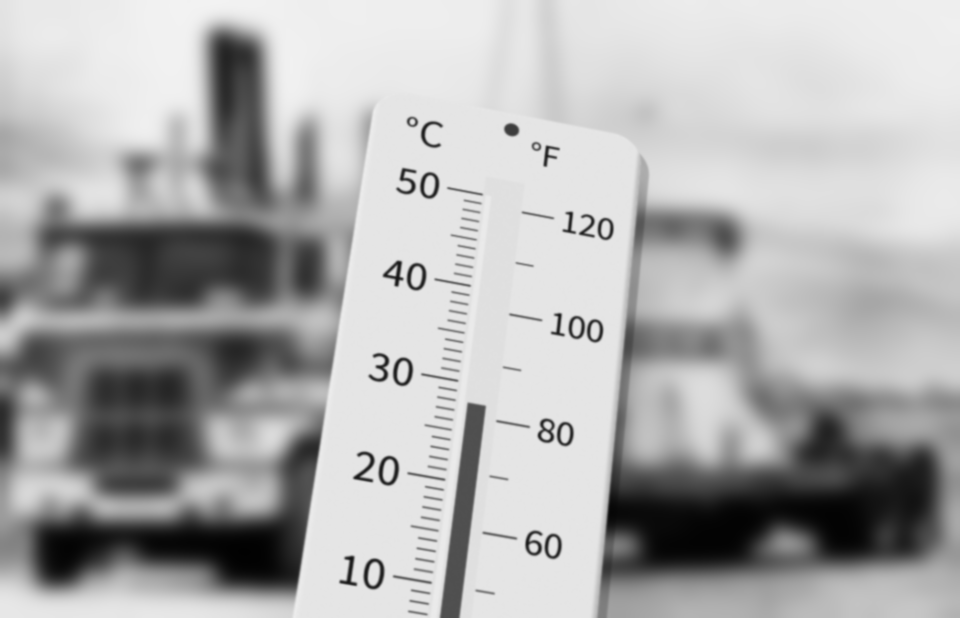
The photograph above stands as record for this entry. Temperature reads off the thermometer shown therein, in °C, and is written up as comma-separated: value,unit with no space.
28,°C
